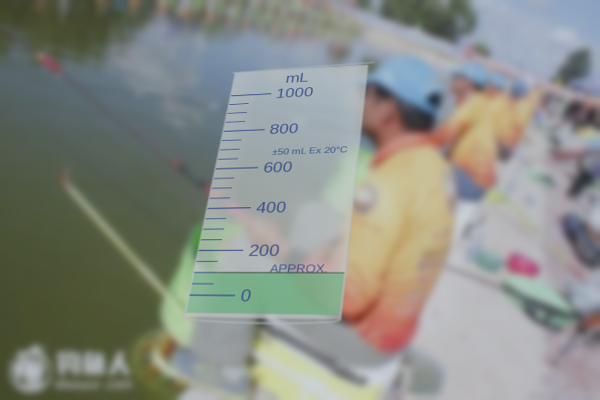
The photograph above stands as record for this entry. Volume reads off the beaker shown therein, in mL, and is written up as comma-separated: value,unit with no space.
100,mL
